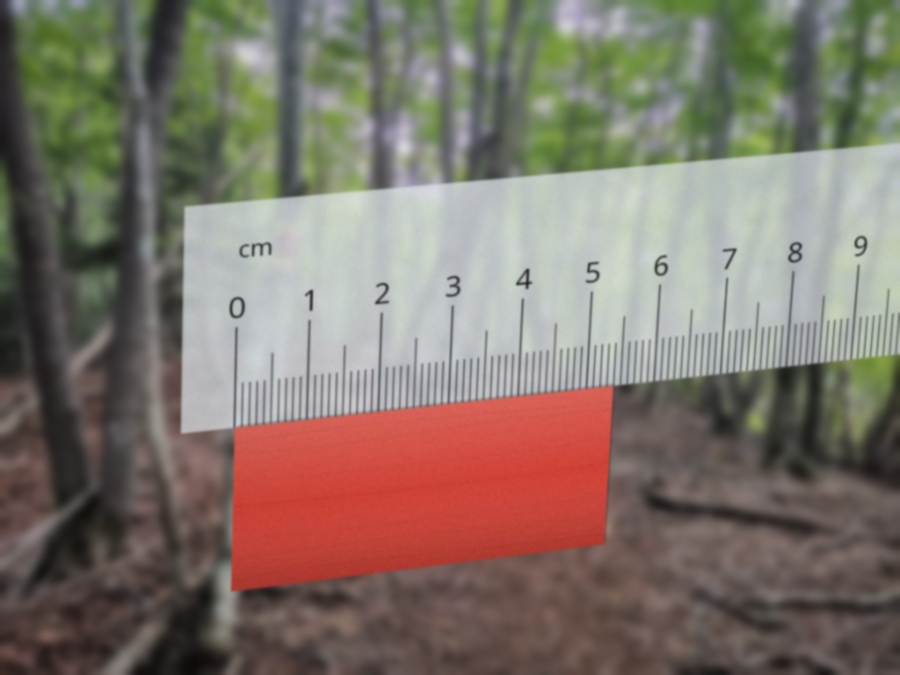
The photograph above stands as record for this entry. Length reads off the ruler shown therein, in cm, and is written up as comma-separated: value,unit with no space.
5.4,cm
